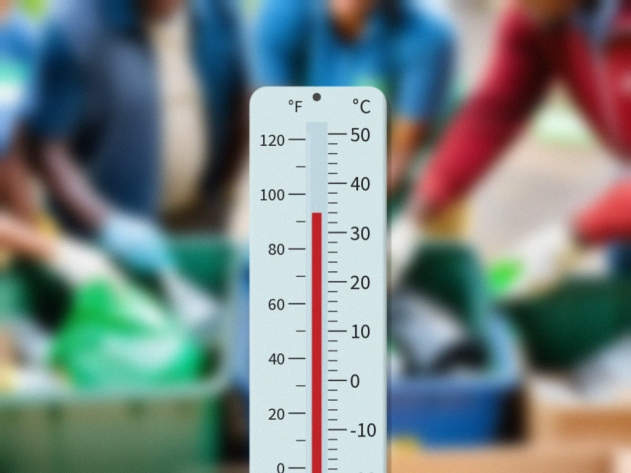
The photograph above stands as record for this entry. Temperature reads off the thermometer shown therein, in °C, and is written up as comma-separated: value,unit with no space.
34,°C
